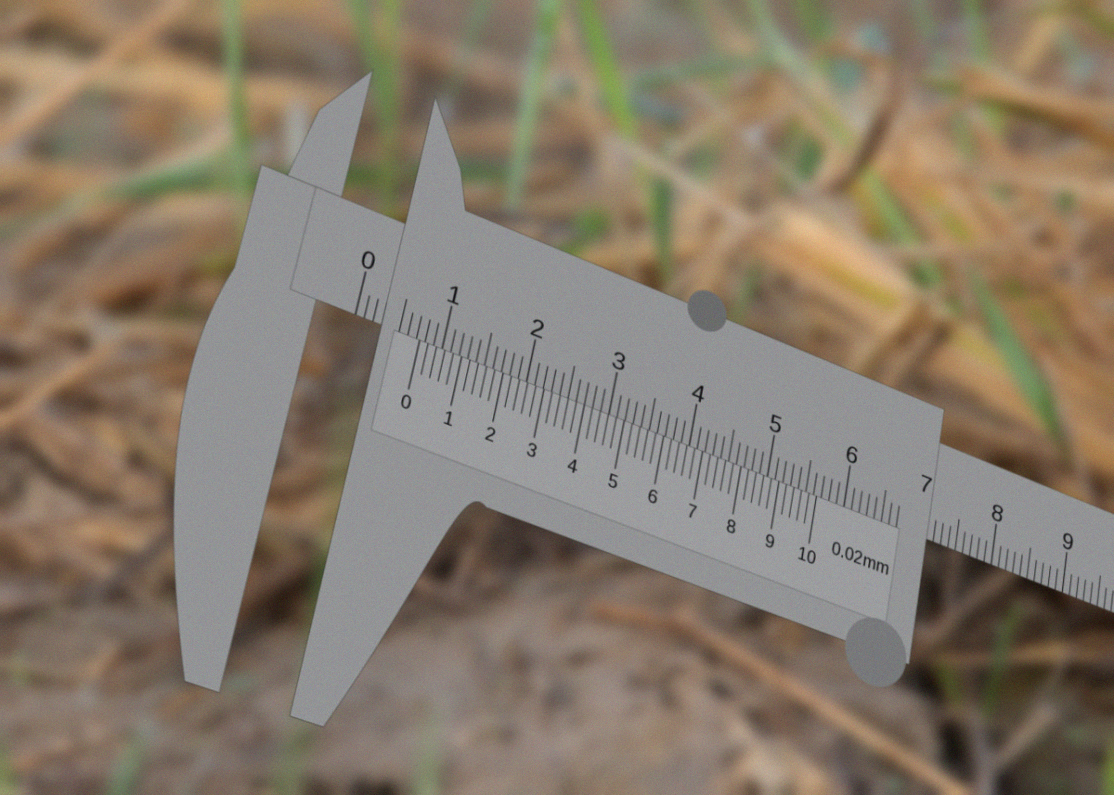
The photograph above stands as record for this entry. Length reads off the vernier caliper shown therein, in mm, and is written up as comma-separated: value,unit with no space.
7.4,mm
